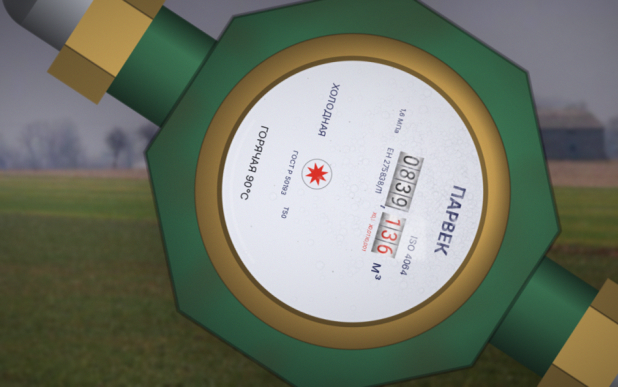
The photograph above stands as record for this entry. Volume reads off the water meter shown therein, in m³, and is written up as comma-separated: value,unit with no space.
839.136,m³
